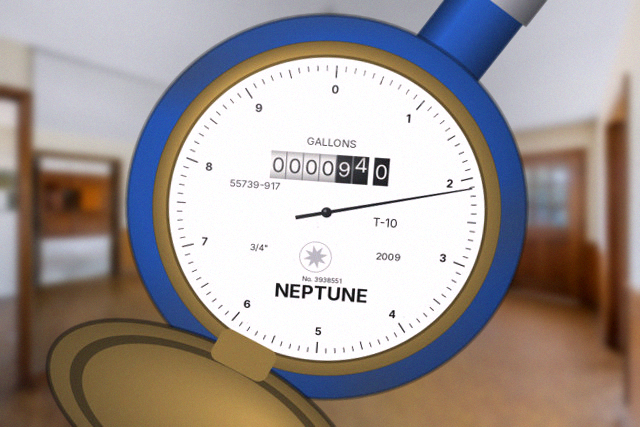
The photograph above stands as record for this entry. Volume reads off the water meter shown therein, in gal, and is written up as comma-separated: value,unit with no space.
942.1,gal
